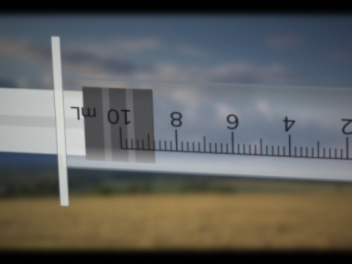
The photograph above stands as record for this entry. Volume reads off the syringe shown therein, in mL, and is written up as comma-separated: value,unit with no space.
8.8,mL
